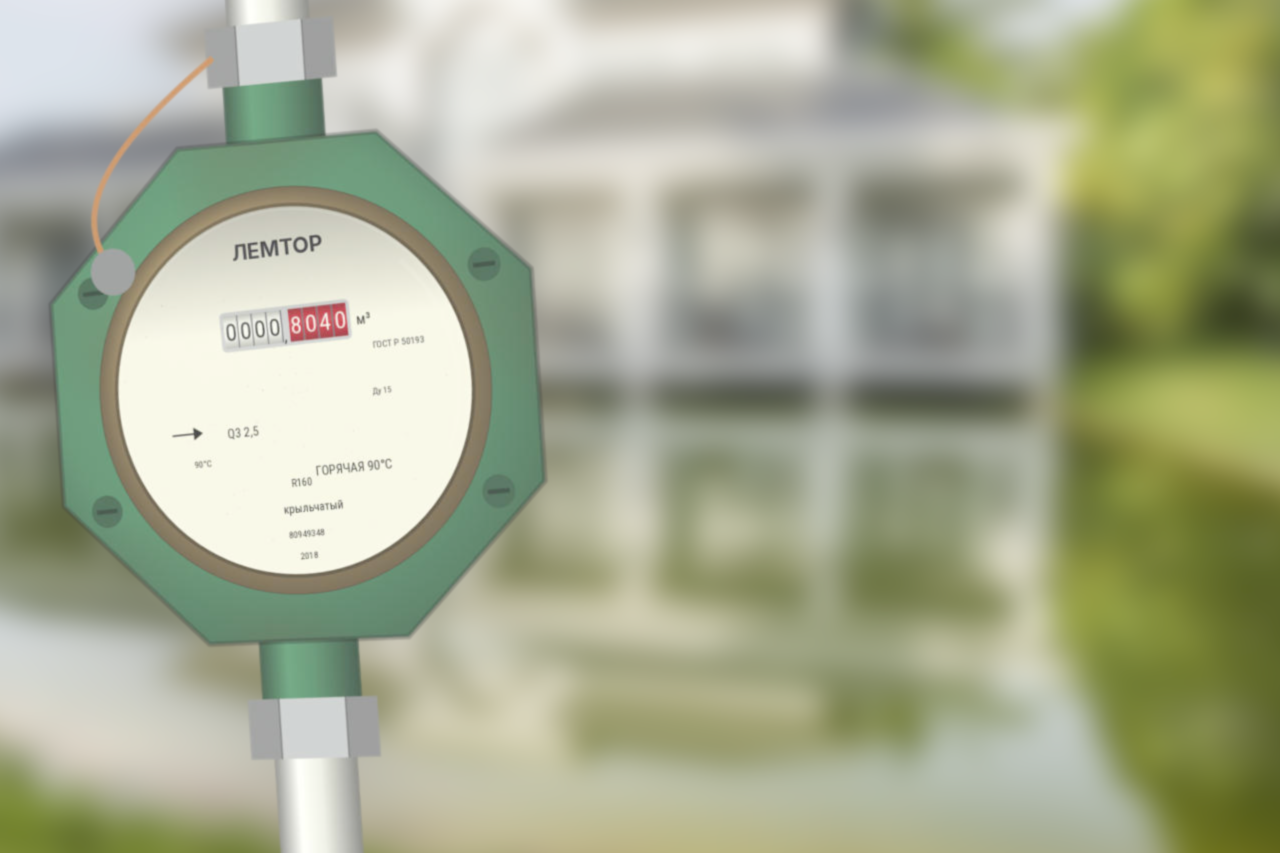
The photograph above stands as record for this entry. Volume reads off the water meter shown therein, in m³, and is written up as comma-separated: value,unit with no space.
0.8040,m³
